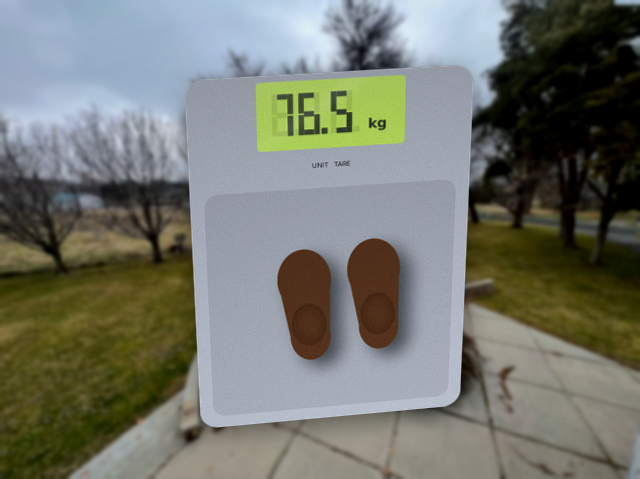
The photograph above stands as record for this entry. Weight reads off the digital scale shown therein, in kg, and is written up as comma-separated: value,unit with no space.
76.5,kg
